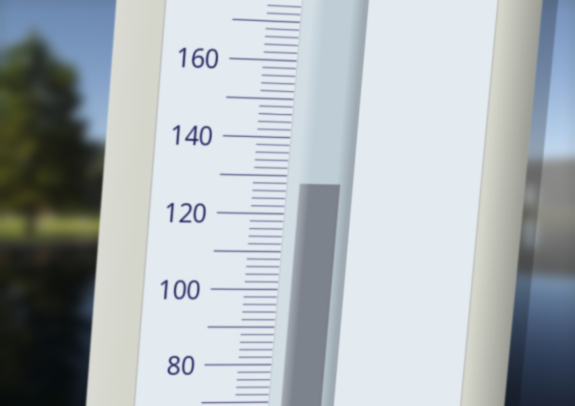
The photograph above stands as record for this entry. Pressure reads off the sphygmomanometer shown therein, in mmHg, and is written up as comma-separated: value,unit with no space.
128,mmHg
